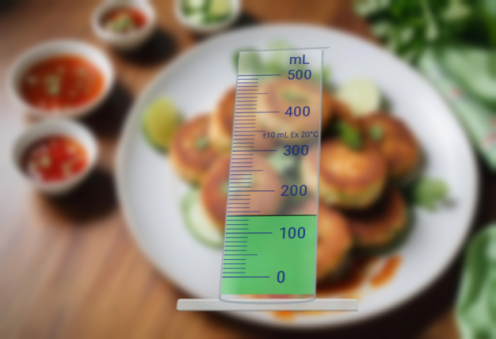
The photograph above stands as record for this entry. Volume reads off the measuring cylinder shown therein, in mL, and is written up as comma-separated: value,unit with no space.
140,mL
